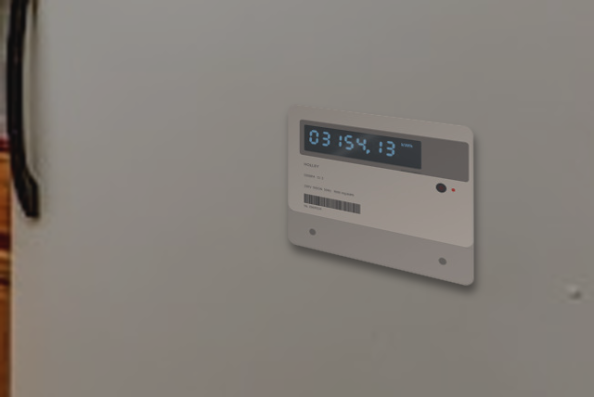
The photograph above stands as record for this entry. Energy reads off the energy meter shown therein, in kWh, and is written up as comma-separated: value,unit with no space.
3154.13,kWh
